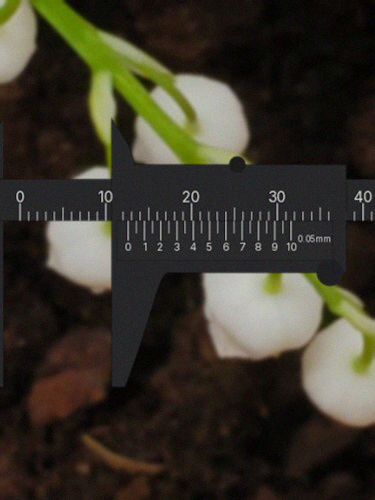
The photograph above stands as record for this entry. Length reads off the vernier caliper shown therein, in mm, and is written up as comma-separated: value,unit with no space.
12.6,mm
